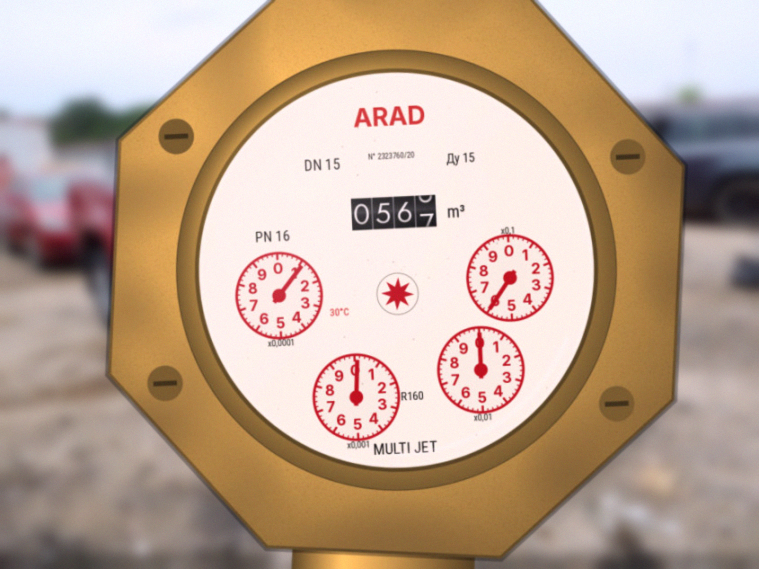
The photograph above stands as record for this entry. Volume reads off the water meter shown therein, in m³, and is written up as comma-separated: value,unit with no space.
566.6001,m³
